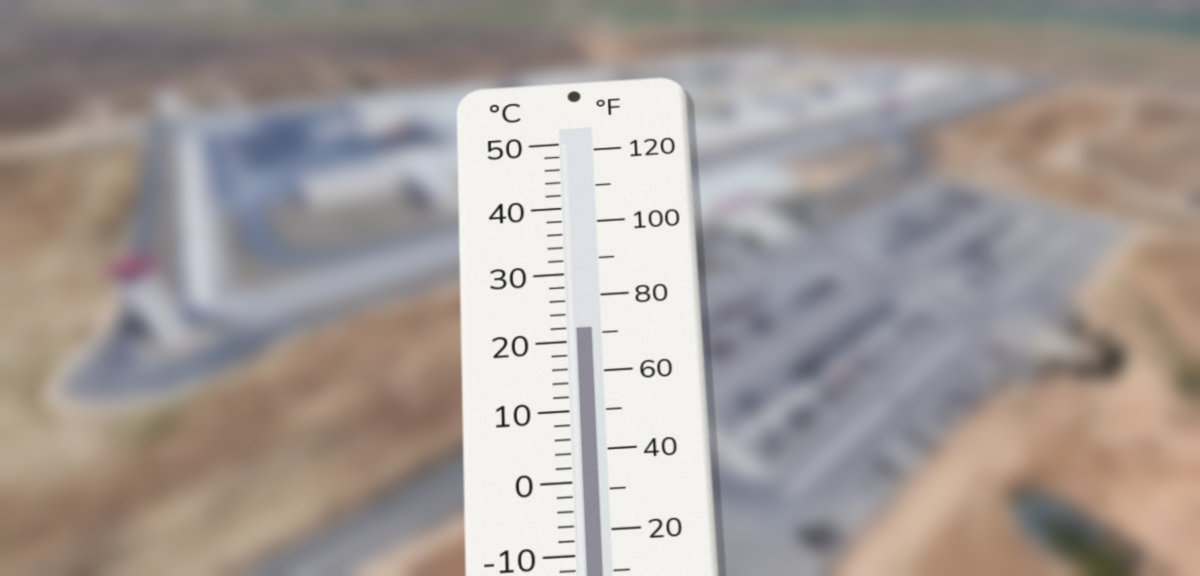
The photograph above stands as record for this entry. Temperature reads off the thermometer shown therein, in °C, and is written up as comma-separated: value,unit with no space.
22,°C
